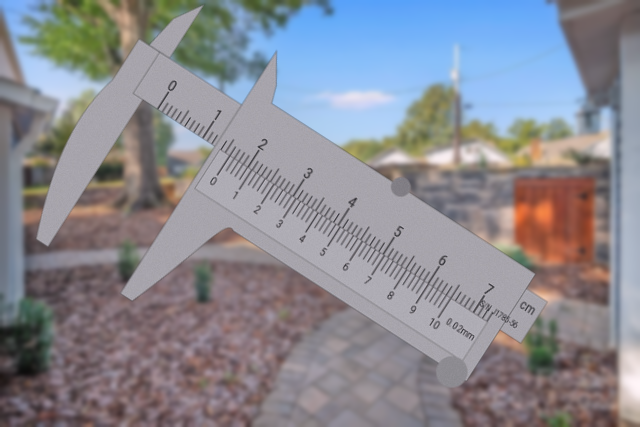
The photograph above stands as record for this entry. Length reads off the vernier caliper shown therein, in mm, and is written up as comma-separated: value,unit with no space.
16.0,mm
